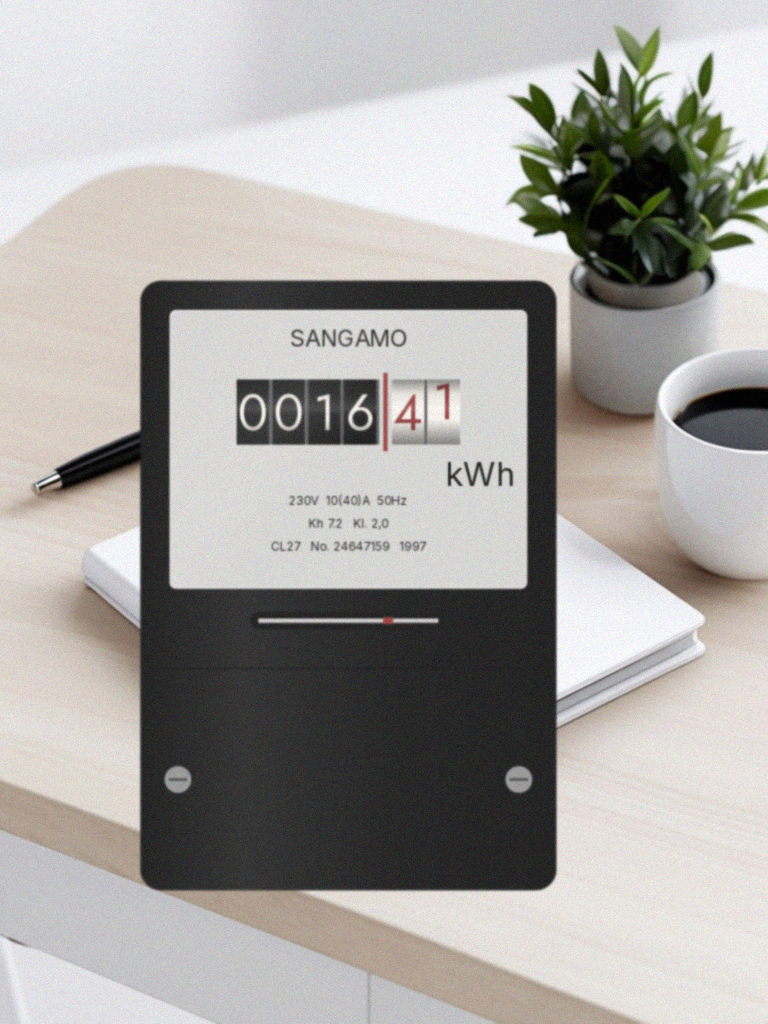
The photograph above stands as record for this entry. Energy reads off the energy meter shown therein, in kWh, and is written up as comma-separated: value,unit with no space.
16.41,kWh
